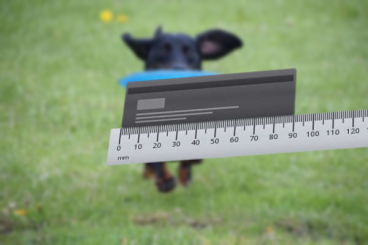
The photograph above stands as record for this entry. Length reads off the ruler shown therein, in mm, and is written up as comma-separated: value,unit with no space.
90,mm
